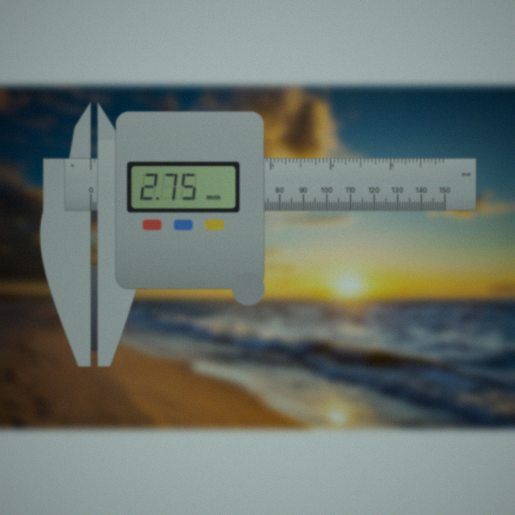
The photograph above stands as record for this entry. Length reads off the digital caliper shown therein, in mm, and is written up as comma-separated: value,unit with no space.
2.75,mm
